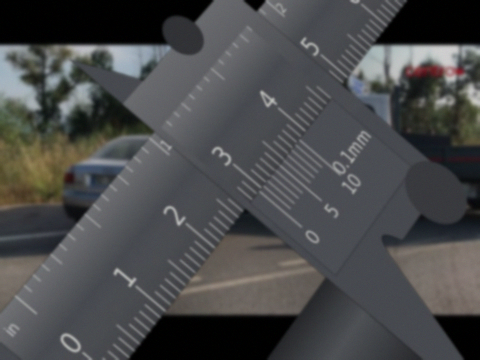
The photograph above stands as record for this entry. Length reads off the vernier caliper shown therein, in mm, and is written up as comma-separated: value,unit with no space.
29.5,mm
